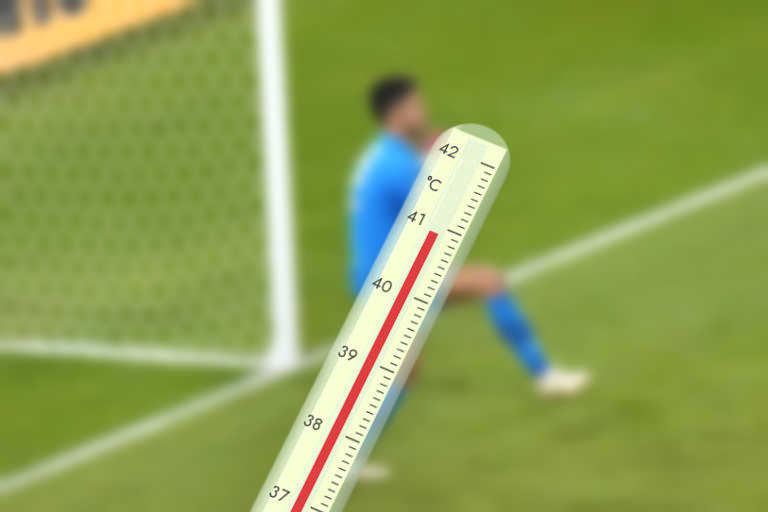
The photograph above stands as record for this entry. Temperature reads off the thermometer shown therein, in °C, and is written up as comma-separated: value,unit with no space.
40.9,°C
